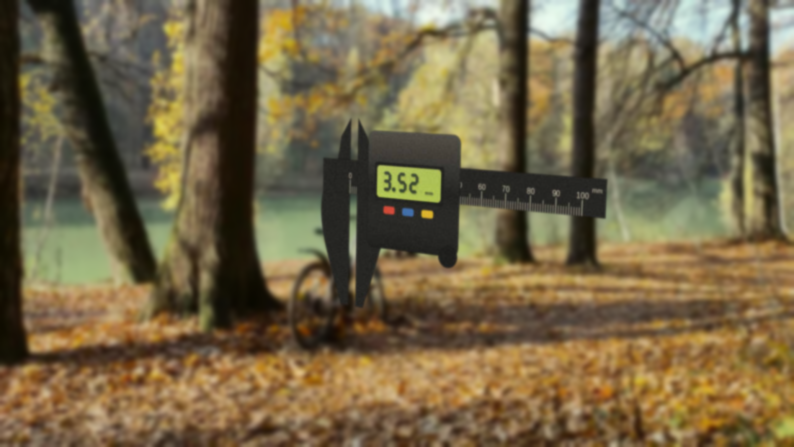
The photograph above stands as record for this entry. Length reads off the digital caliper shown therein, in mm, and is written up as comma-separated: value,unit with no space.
3.52,mm
